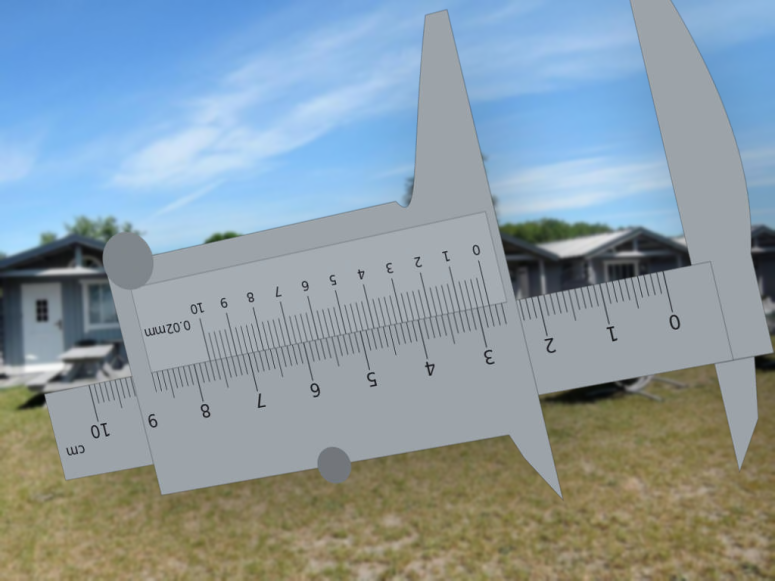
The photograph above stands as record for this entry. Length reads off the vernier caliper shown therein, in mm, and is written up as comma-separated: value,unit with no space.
28.0,mm
